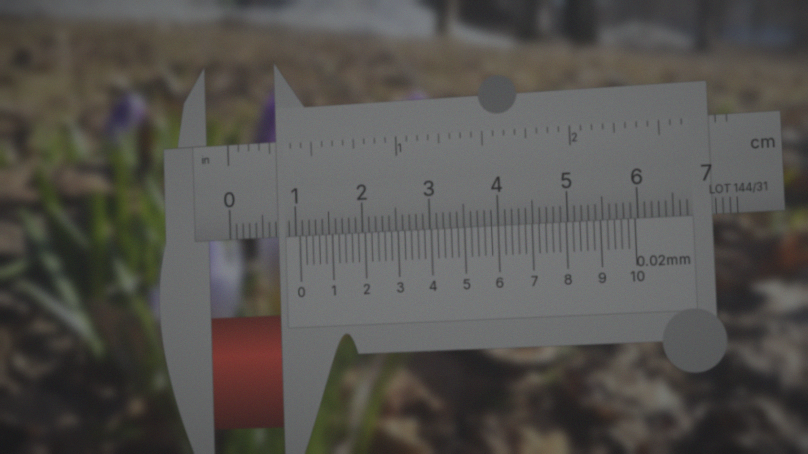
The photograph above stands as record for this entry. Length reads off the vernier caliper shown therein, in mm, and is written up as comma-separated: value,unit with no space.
10.6,mm
